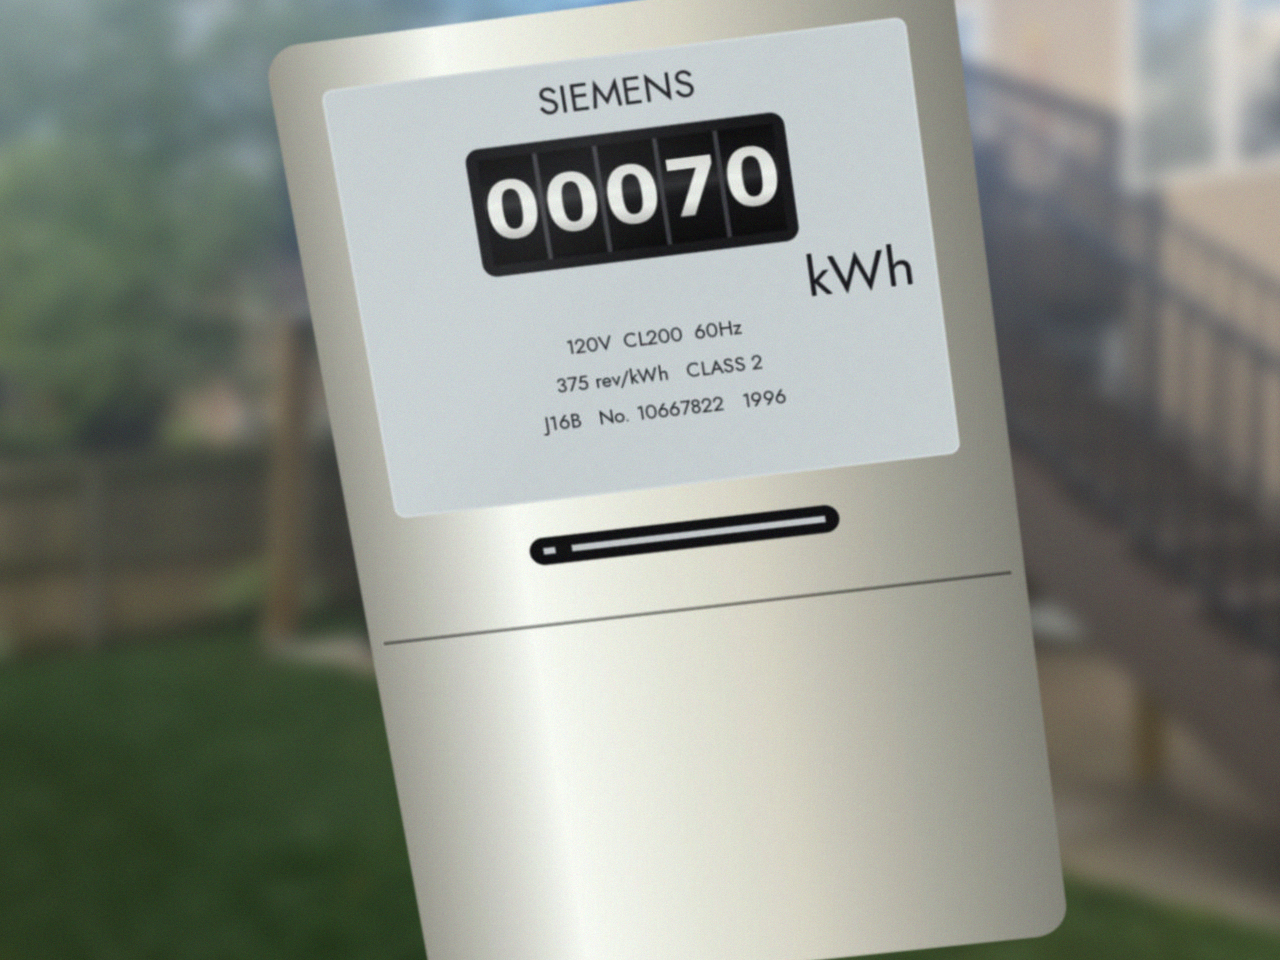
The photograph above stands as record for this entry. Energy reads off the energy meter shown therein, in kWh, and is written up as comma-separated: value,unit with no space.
70,kWh
